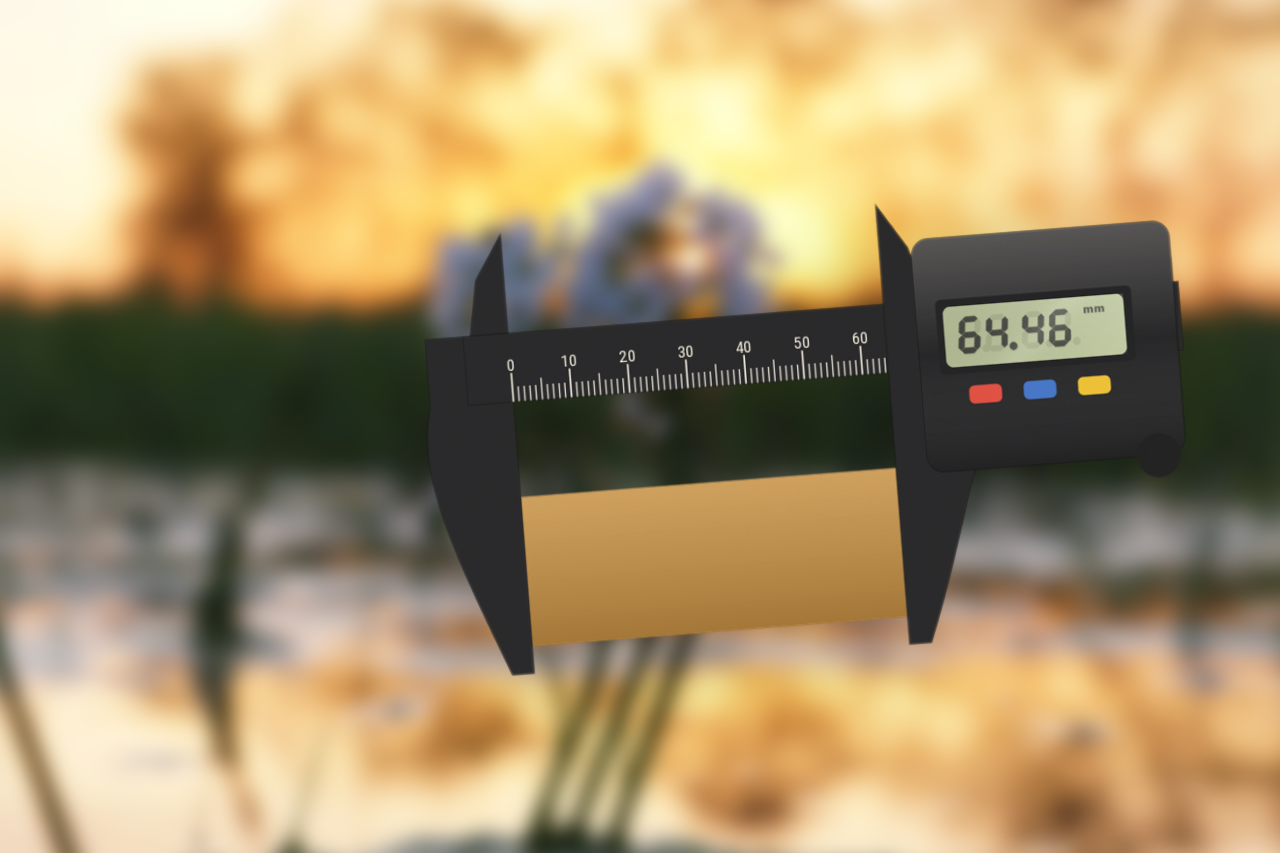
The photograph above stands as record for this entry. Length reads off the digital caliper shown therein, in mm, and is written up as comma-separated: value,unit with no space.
64.46,mm
